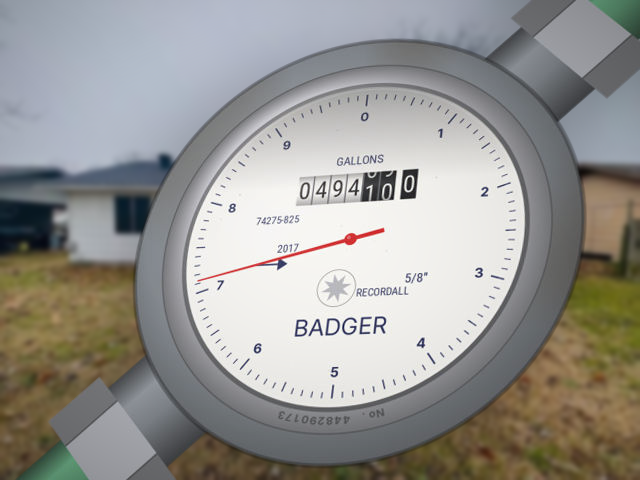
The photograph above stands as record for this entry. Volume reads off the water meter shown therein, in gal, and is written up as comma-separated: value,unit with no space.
494097.1,gal
